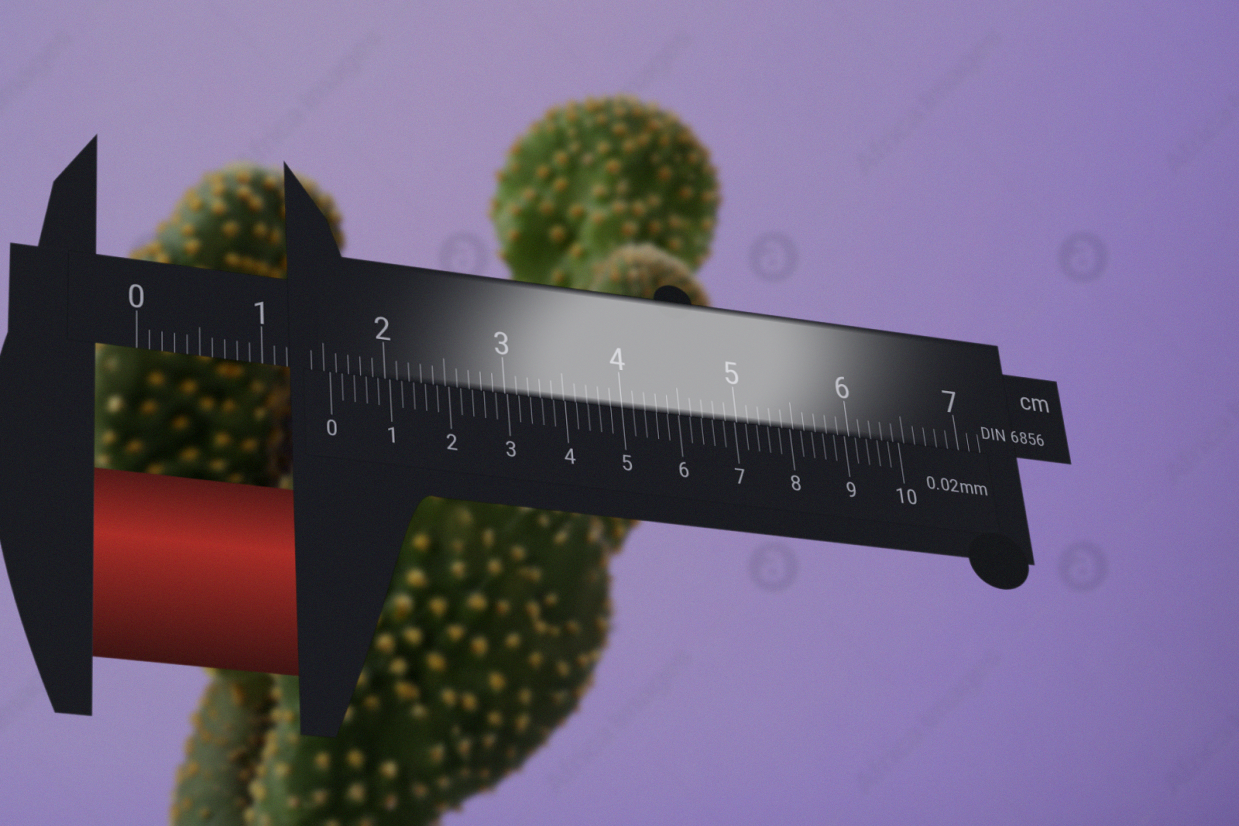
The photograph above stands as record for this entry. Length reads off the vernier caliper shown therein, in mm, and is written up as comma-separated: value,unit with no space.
15.5,mm
